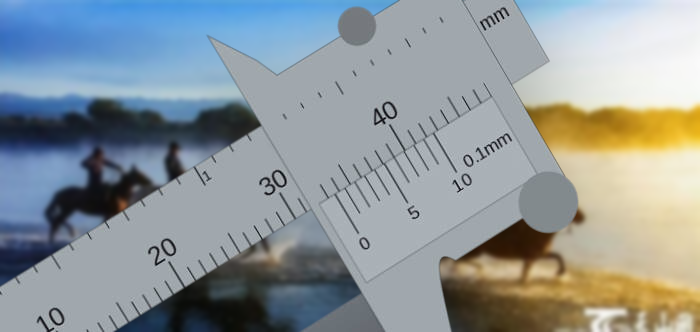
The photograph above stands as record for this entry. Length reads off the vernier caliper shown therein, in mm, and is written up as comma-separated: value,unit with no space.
33.6,mm
